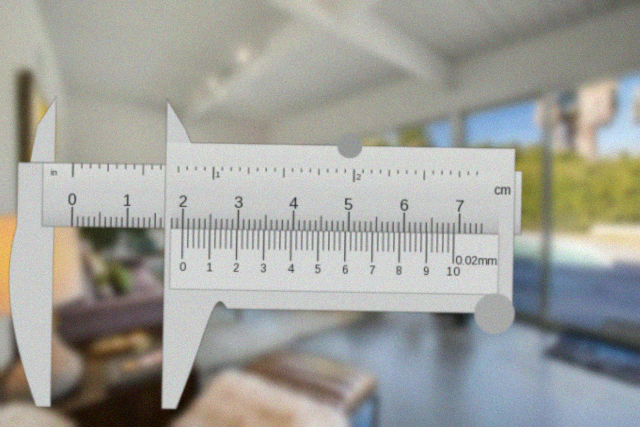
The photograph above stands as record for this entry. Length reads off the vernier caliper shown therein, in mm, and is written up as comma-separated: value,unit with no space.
20.0,mm
